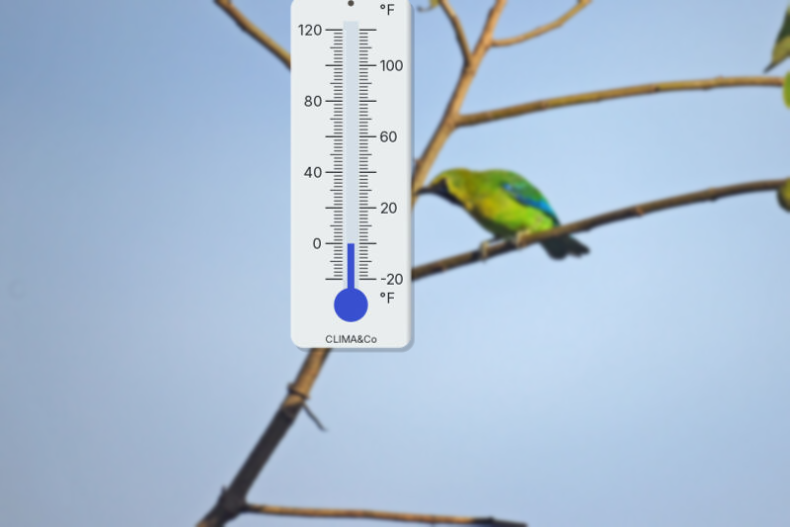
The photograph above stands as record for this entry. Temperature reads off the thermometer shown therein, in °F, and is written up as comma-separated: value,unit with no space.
0,°F
